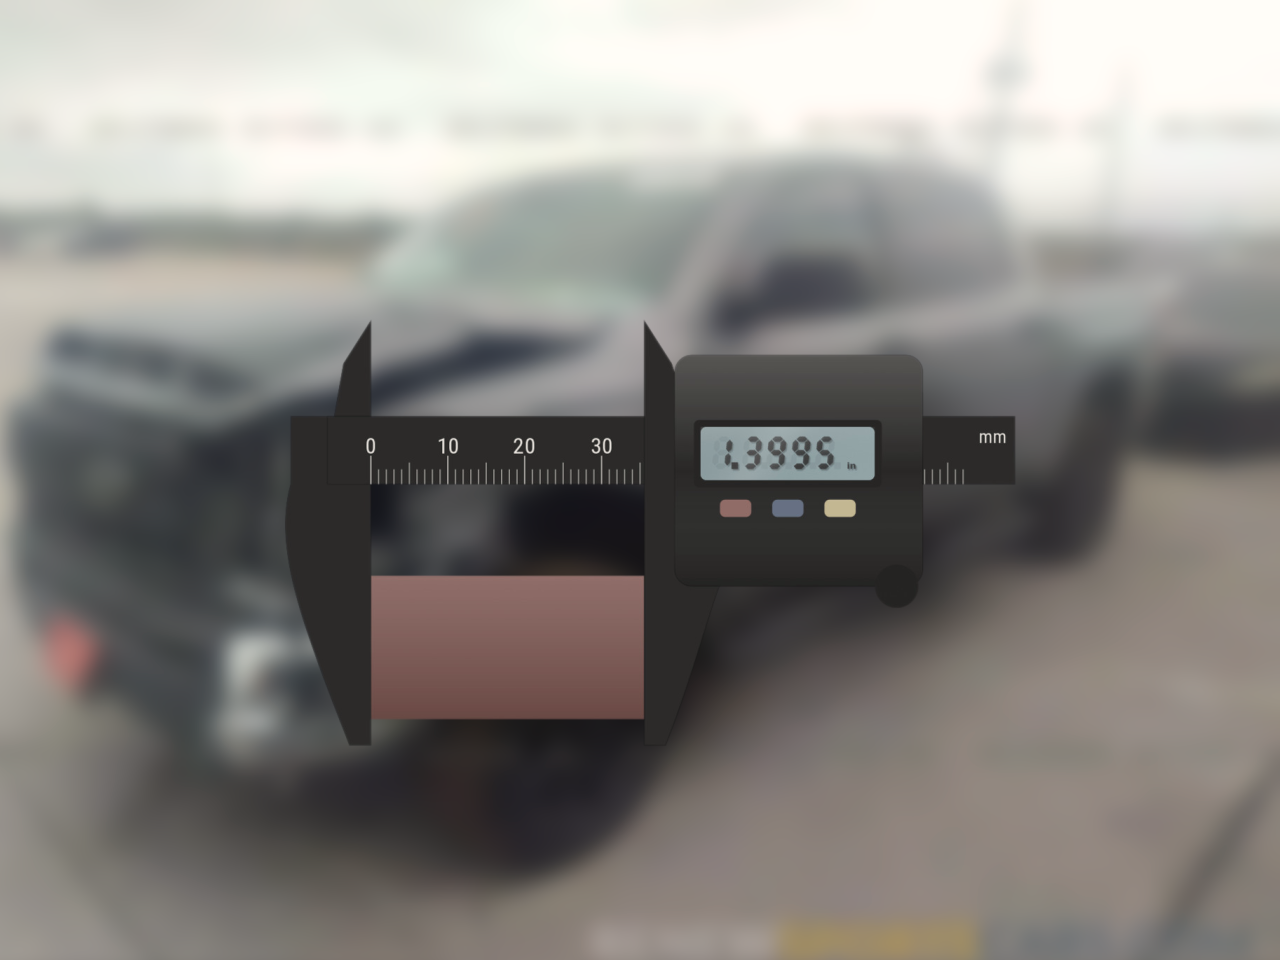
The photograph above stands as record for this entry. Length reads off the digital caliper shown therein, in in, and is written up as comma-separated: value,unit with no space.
1.3995,in
